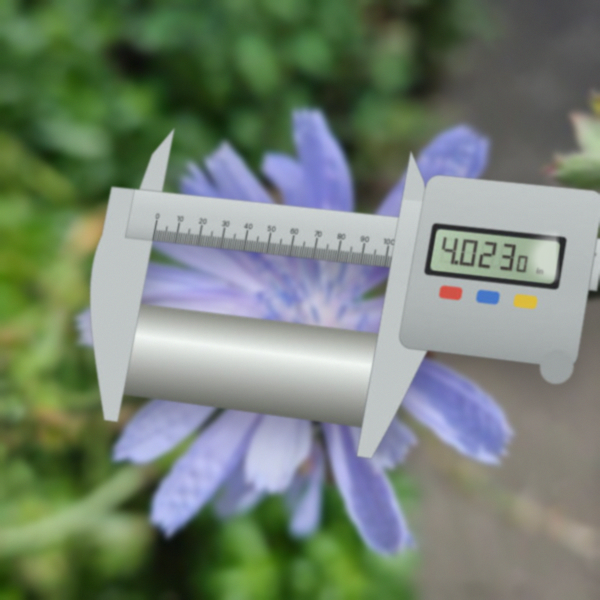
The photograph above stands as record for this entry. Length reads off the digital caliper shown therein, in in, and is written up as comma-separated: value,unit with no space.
4.0230,in
